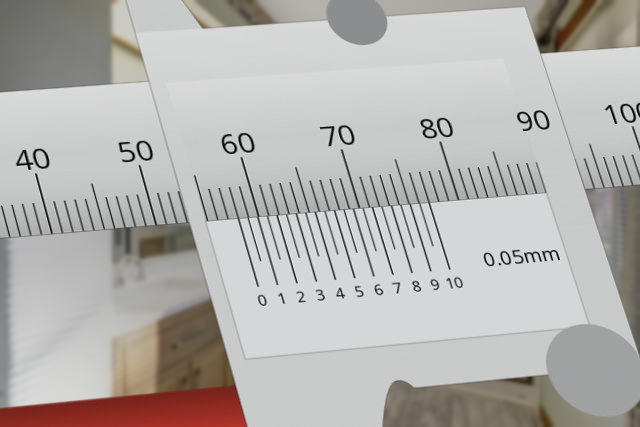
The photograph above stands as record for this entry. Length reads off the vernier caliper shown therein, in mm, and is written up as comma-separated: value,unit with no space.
58.0,mm
